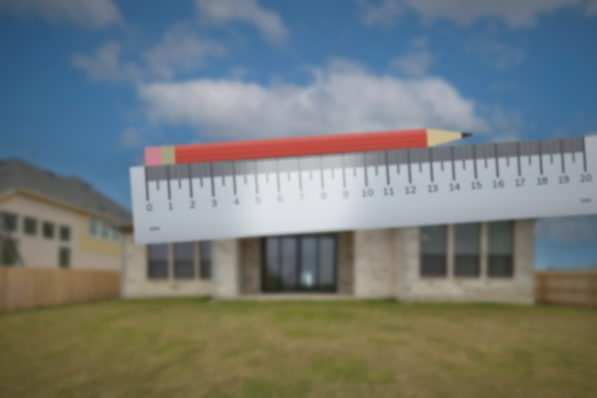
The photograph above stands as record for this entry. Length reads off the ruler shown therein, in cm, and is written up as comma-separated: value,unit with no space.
15,cm
